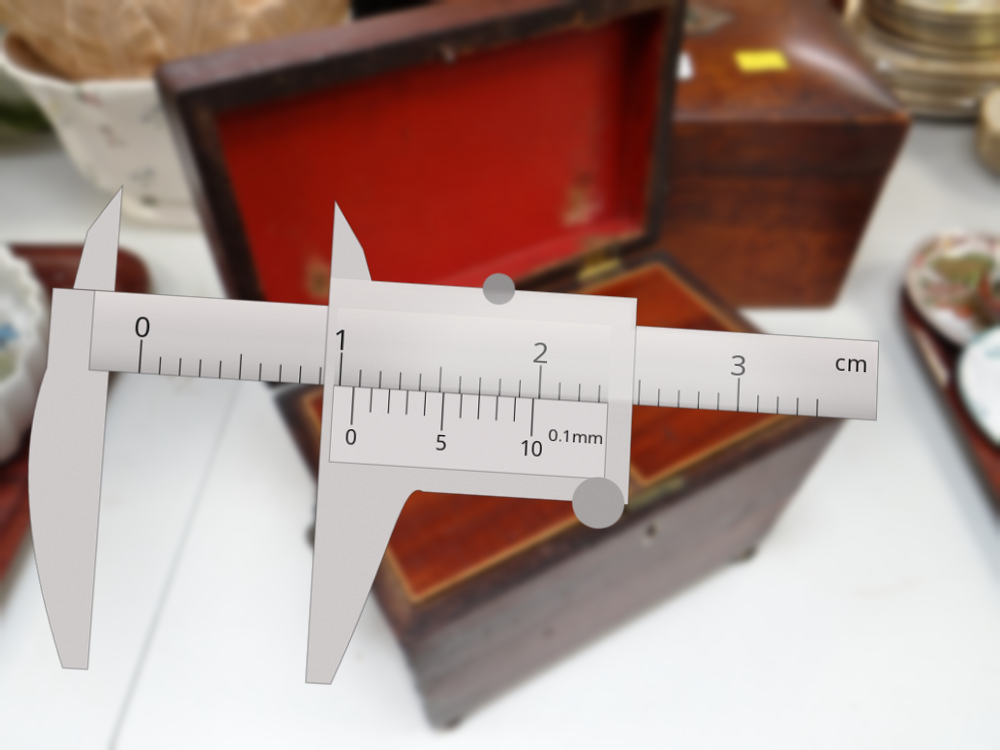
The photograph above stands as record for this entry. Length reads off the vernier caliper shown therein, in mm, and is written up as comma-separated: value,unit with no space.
10.7,mm
